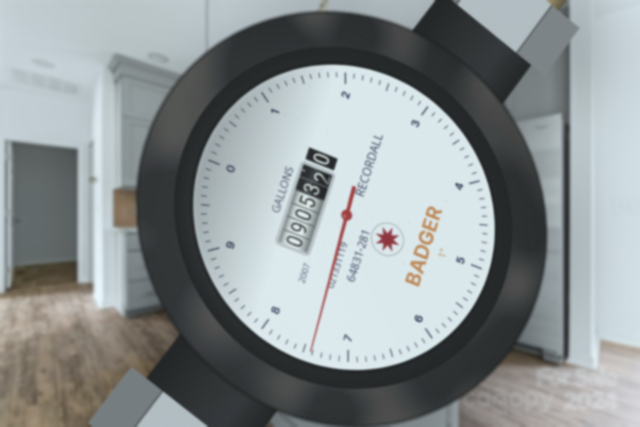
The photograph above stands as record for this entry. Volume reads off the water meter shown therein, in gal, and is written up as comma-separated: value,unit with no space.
905317.4,gal
